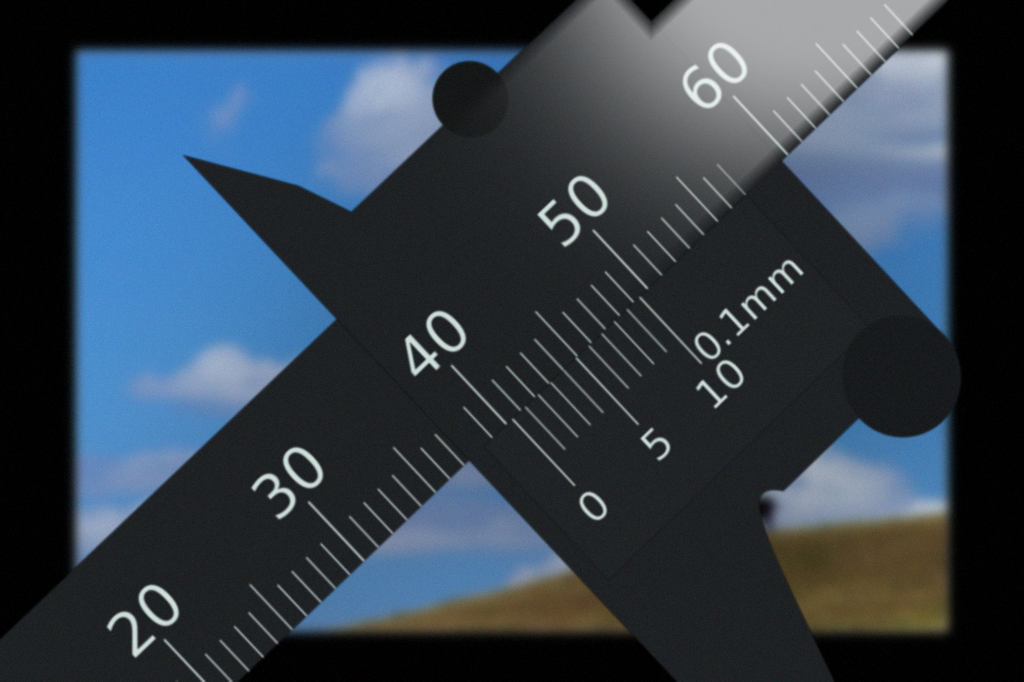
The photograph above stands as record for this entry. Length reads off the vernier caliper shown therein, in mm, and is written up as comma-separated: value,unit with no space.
40.4,mm
